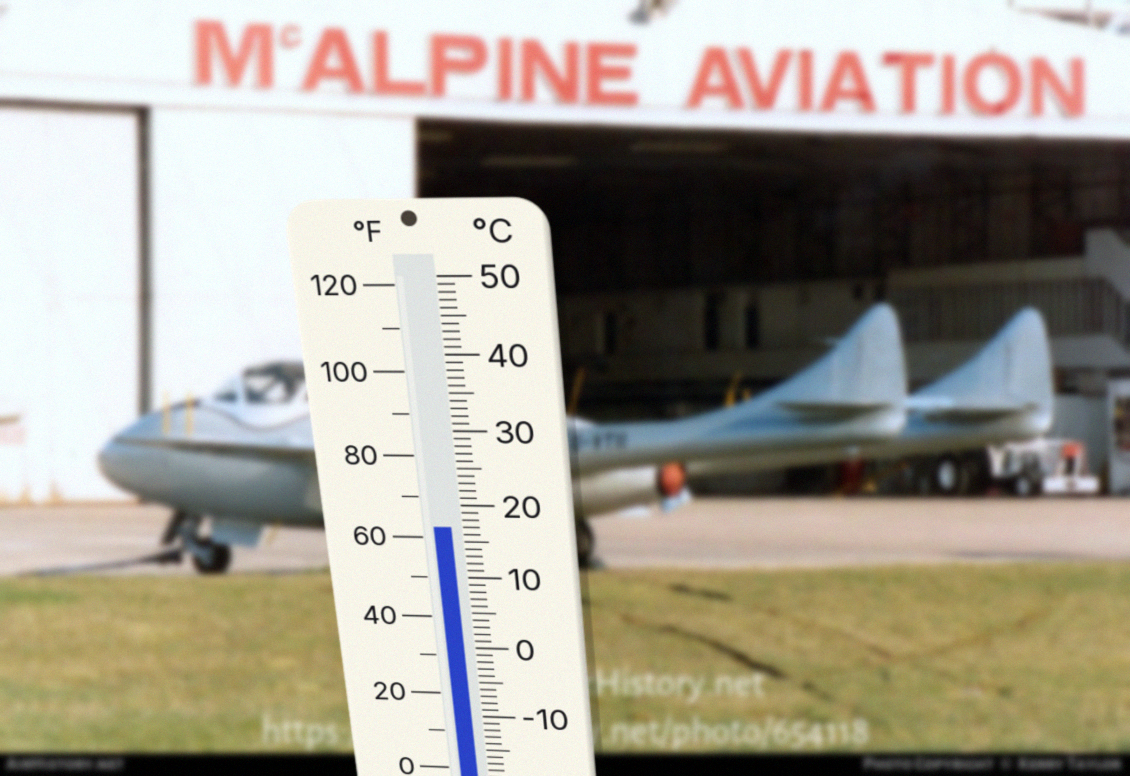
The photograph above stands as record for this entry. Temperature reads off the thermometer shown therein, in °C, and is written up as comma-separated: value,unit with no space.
17,°C
